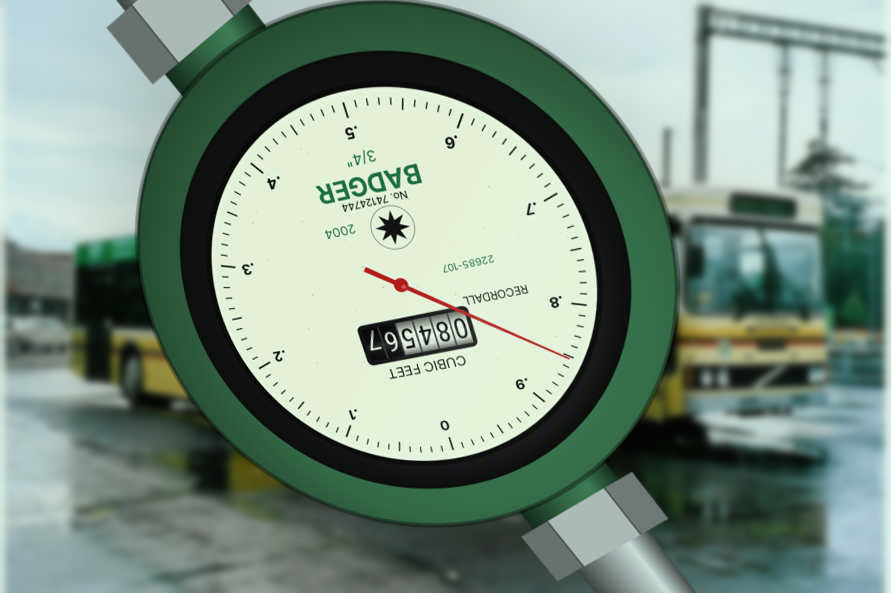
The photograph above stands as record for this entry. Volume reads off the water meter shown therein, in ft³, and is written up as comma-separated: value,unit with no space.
84566.85,ft³
